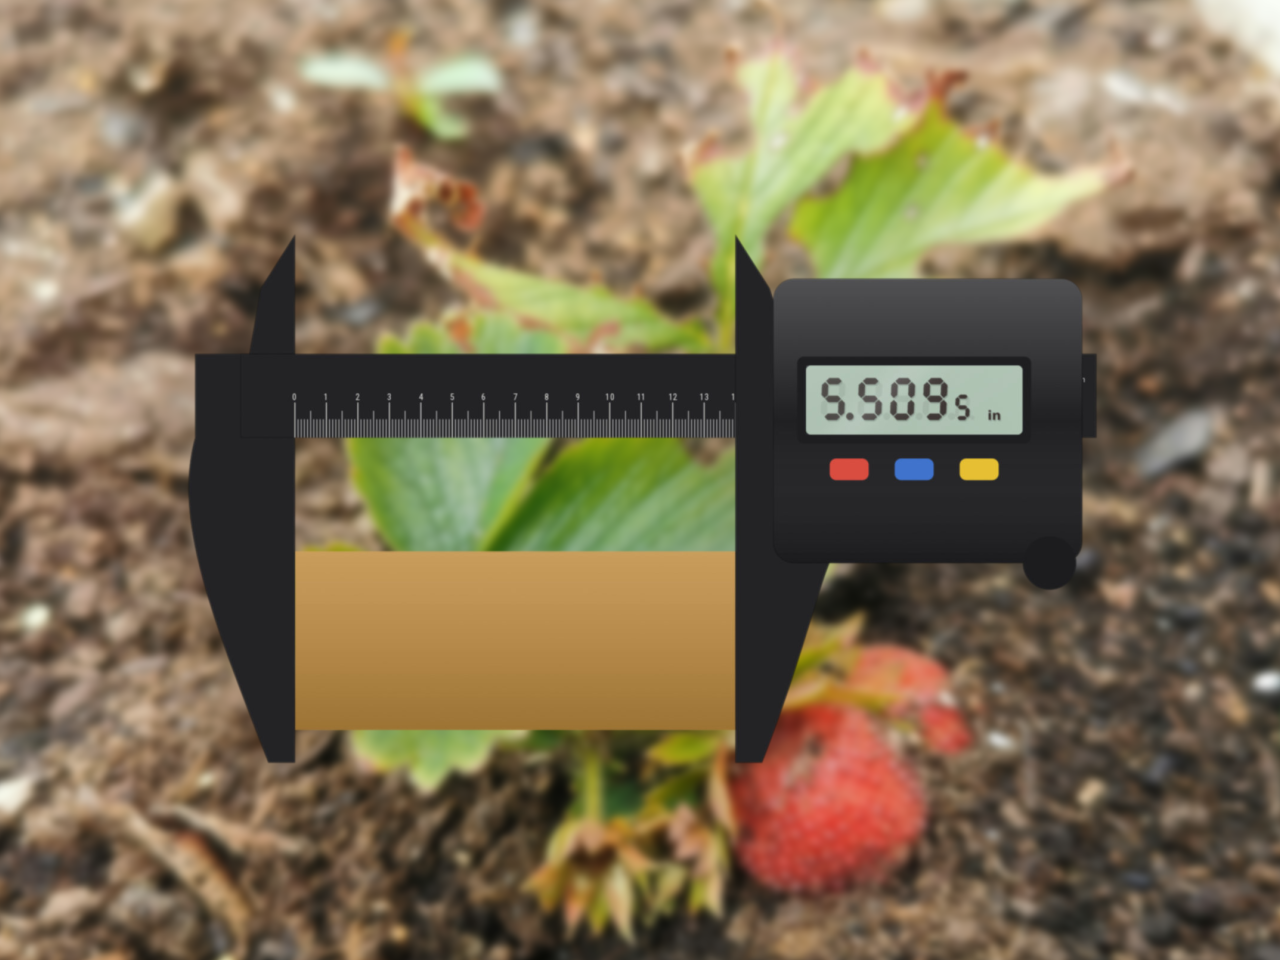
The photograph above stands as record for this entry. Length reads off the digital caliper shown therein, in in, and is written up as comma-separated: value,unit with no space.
5.5095,in
